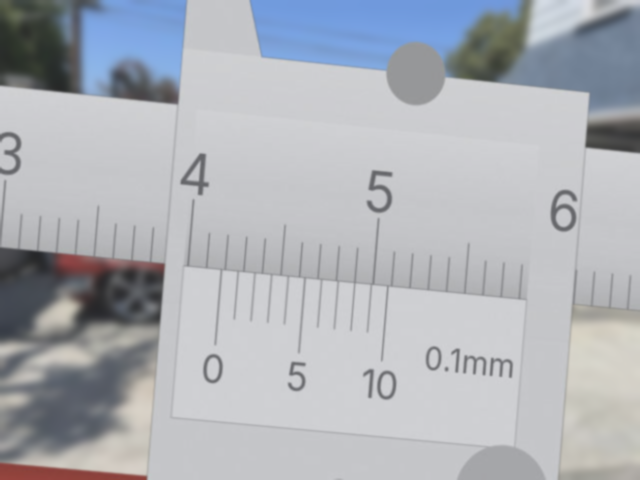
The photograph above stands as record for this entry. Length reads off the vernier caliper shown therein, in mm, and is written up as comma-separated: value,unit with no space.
41.8,mm
